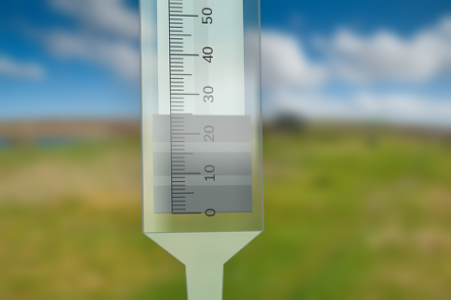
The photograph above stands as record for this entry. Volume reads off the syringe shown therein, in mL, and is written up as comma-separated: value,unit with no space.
0,mL
